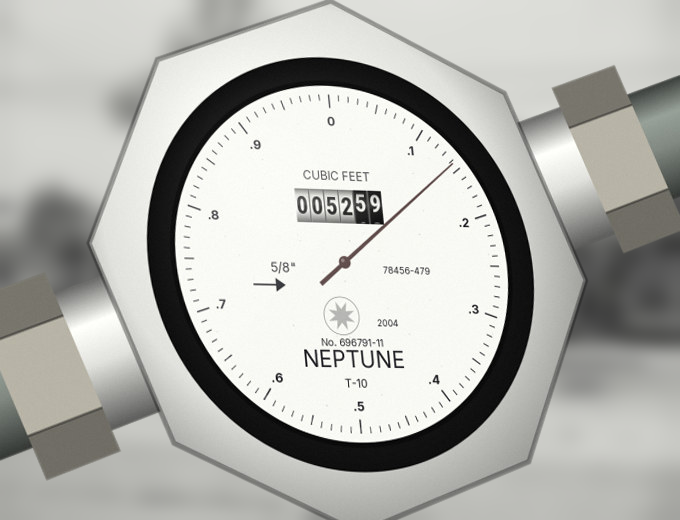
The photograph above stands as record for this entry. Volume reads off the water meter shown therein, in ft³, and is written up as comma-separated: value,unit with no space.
5259.14,ft³
